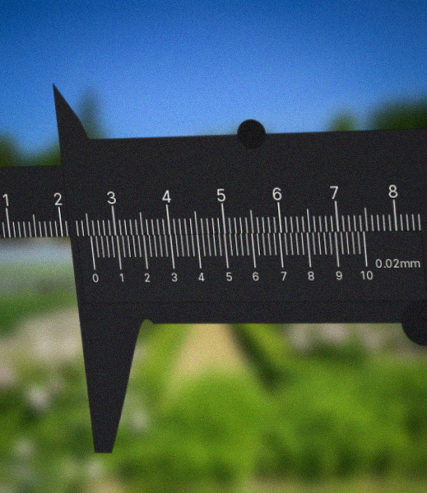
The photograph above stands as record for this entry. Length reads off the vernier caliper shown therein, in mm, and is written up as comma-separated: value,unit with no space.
25.4,mm
